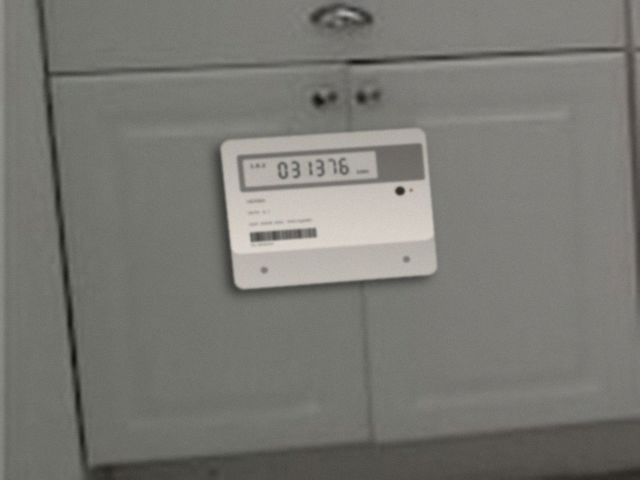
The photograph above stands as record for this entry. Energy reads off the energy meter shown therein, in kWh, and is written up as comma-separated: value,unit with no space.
31376,kWh
